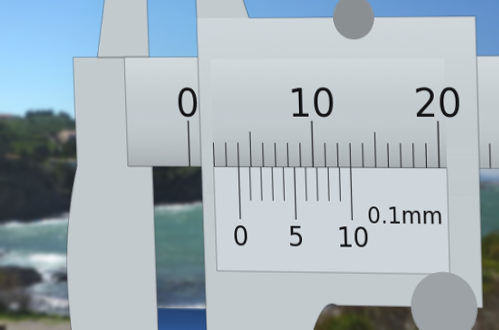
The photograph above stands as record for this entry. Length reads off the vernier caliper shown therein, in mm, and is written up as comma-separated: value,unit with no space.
4.0,mm
